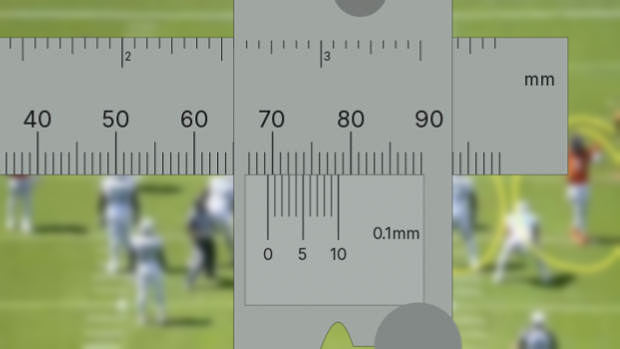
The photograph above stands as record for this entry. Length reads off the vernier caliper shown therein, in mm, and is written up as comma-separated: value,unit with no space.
69.4,mm
